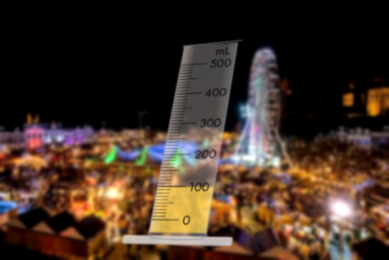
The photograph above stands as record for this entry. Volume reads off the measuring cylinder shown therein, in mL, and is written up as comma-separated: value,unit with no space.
100,mL
